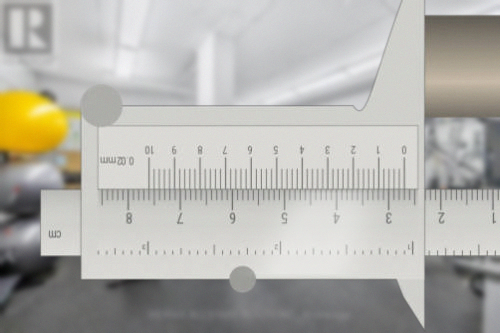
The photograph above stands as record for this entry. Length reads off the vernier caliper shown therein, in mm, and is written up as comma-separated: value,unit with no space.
27.0,mm
